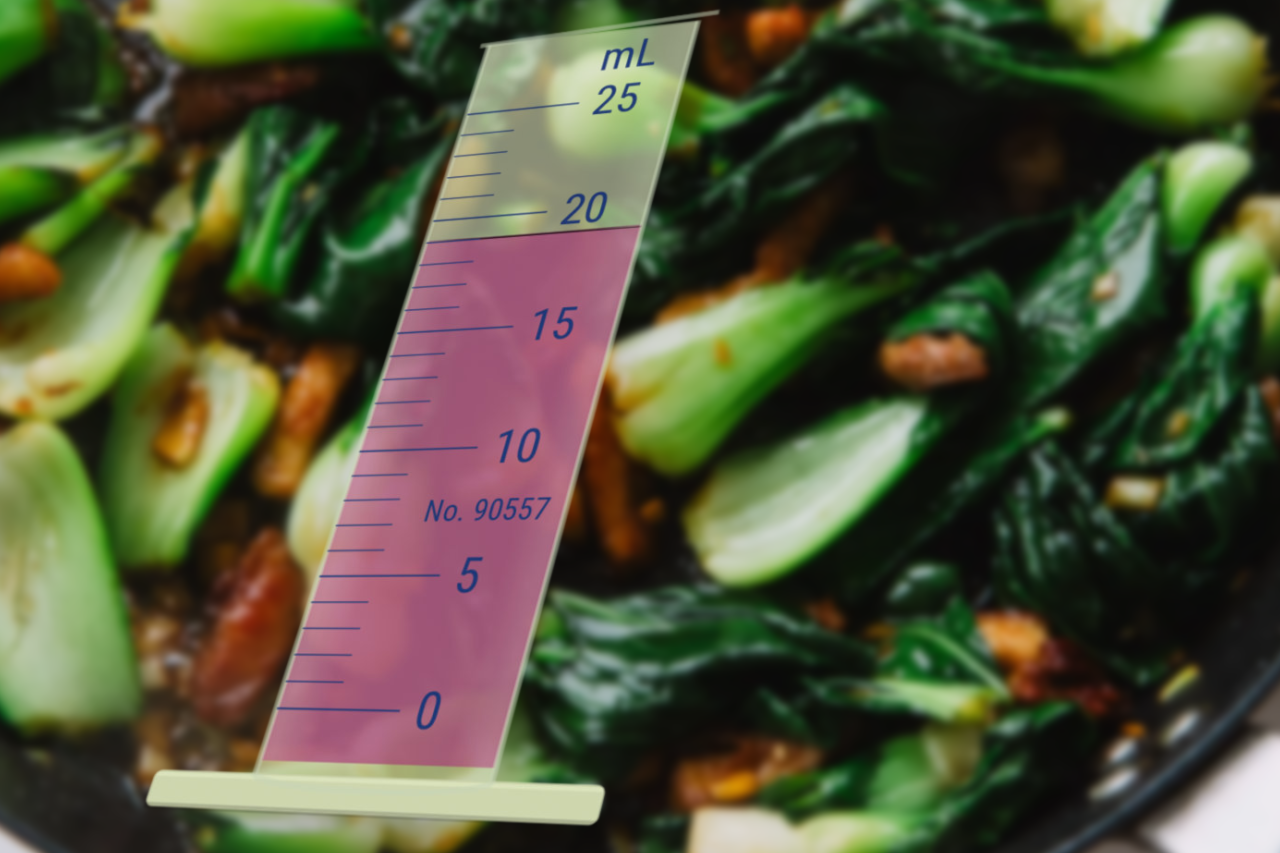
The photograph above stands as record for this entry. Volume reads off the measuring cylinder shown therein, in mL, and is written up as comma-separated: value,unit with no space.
19,mL
